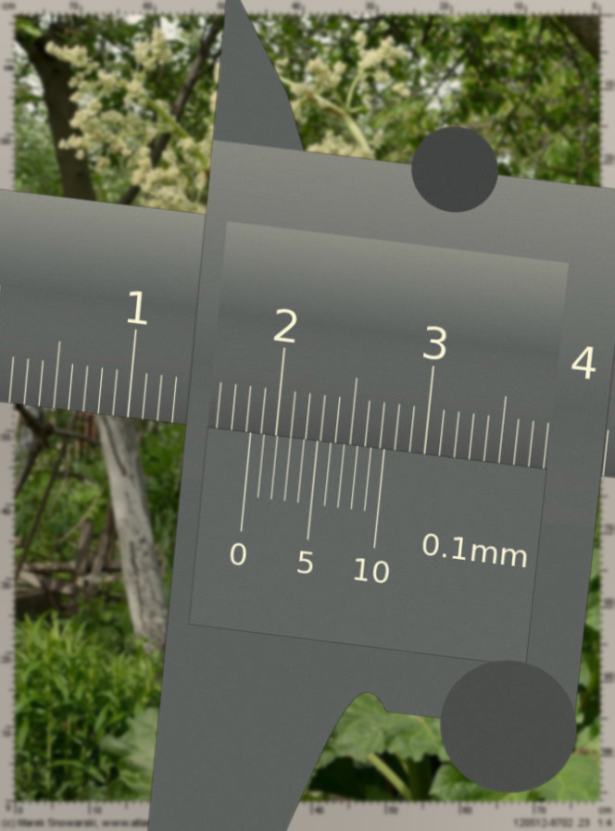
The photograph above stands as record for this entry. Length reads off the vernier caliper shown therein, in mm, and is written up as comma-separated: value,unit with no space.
18.3,mm
